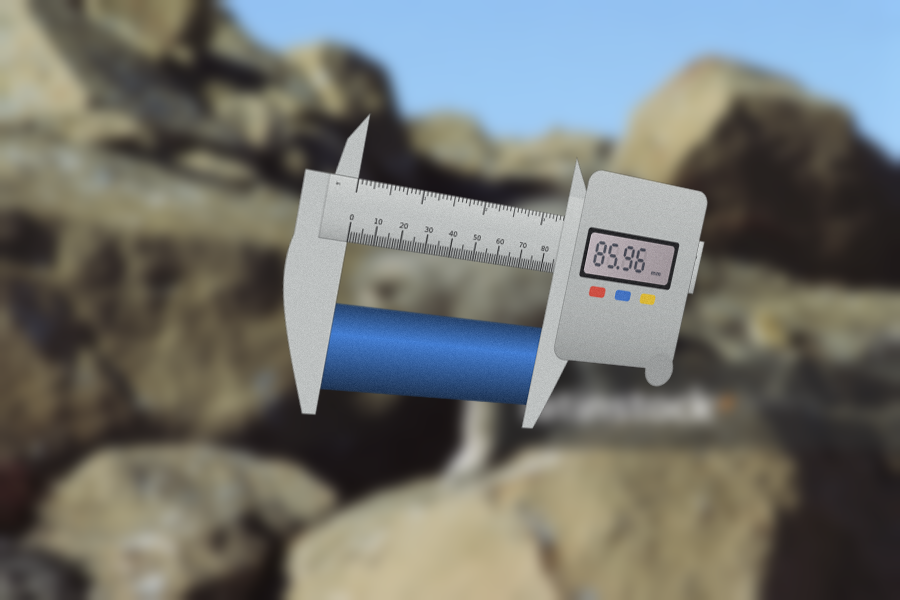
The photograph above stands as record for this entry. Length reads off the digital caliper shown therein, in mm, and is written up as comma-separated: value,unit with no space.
85.96,mm
